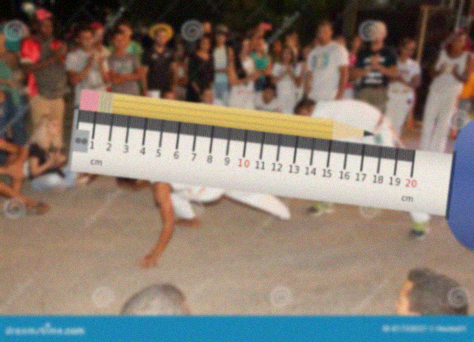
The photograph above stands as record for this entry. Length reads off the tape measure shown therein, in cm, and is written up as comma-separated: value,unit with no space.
17.5,cm
